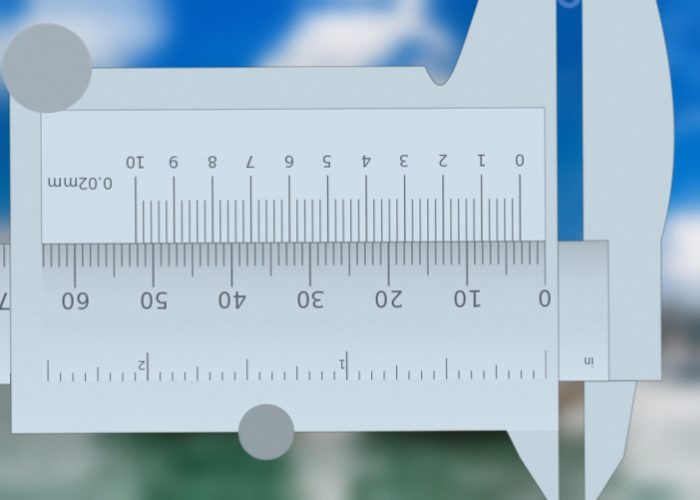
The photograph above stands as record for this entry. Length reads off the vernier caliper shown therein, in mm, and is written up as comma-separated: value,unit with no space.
3.2,mm
